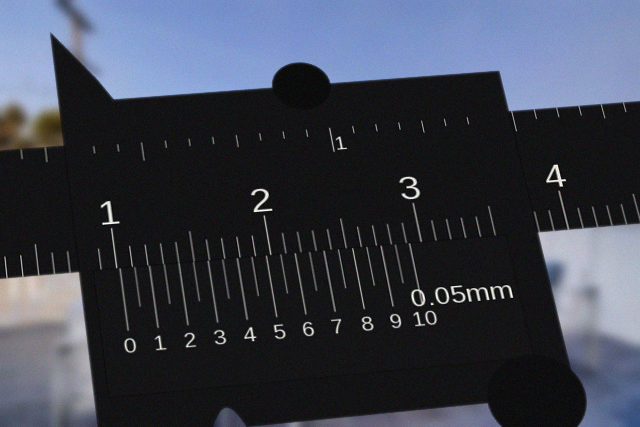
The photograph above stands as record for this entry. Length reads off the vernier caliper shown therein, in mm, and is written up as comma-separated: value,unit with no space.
10.2,mm
